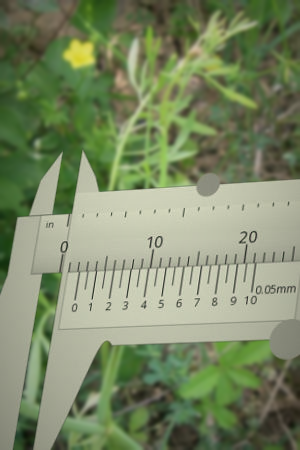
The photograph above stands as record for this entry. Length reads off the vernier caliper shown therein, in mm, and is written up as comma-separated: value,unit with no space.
2.2,mm
